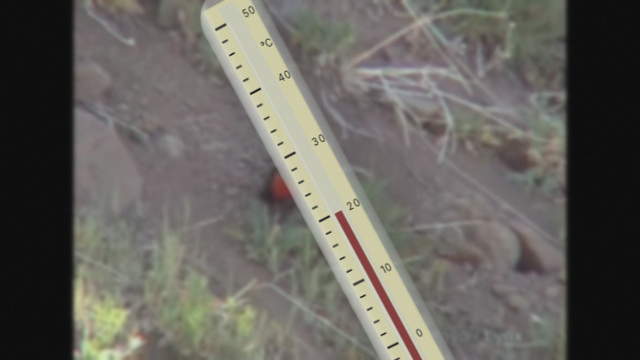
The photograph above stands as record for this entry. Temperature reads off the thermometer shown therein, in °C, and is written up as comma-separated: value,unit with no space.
20,°C
